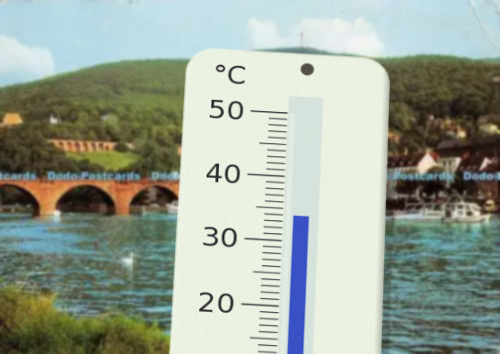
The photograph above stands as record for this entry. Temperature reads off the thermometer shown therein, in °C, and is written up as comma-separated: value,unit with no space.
34,°C
